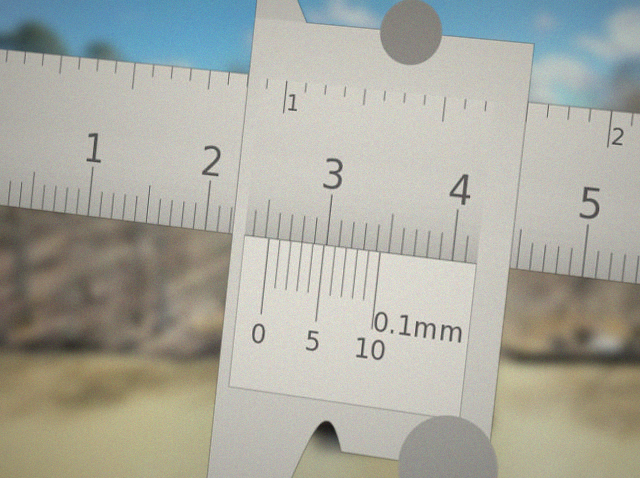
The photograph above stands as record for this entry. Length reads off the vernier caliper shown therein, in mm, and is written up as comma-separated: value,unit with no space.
25.3,mm
